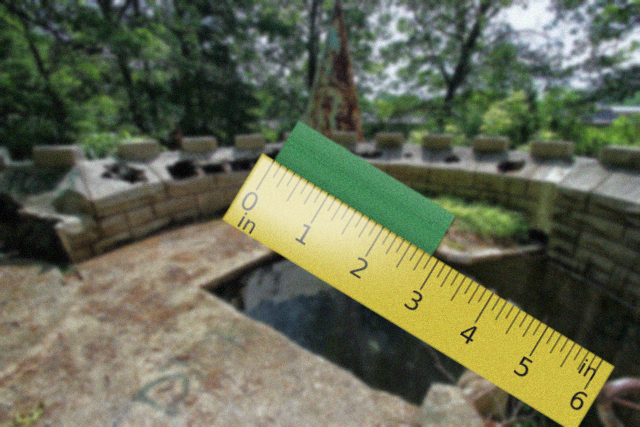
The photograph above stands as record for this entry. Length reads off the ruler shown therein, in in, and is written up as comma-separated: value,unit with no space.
2.875,in
